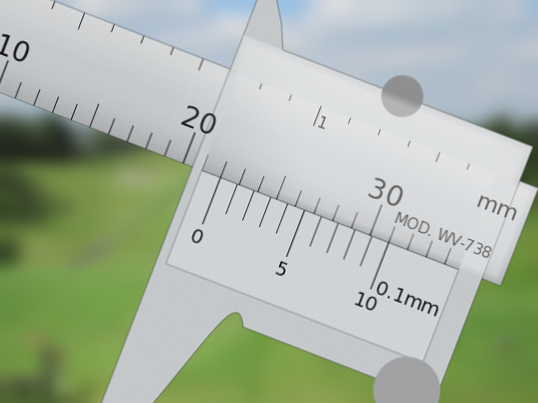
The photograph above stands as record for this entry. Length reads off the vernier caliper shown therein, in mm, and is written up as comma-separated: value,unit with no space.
22.0,mm
